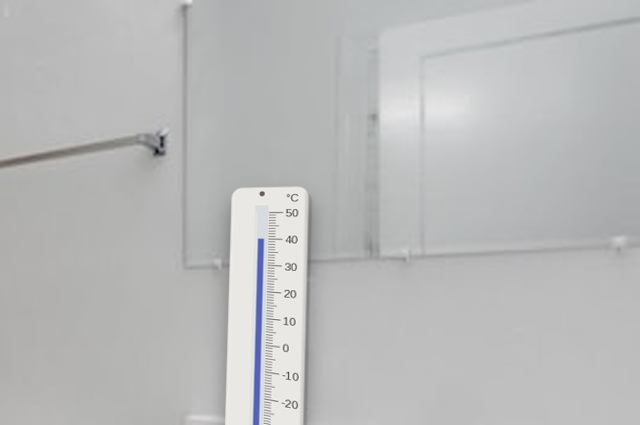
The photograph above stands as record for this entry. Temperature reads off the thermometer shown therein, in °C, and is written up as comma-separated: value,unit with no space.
40,°C
